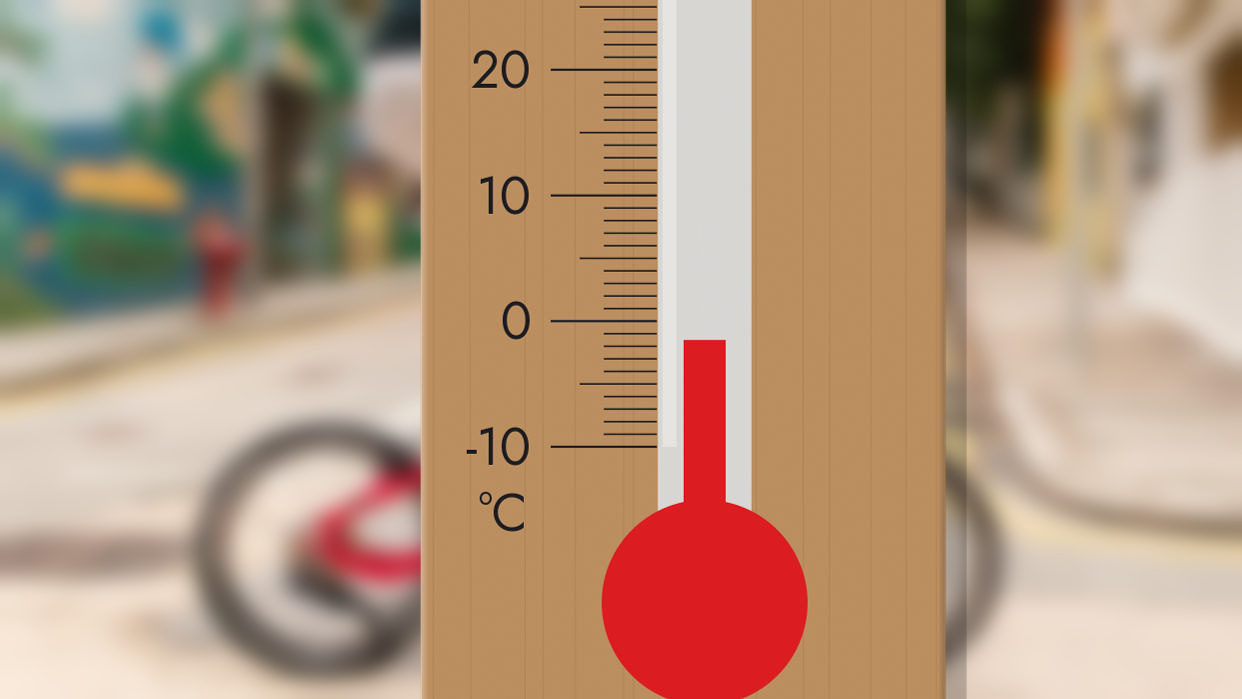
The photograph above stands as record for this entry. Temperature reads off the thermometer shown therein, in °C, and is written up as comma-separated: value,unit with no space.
-1.5,°C
